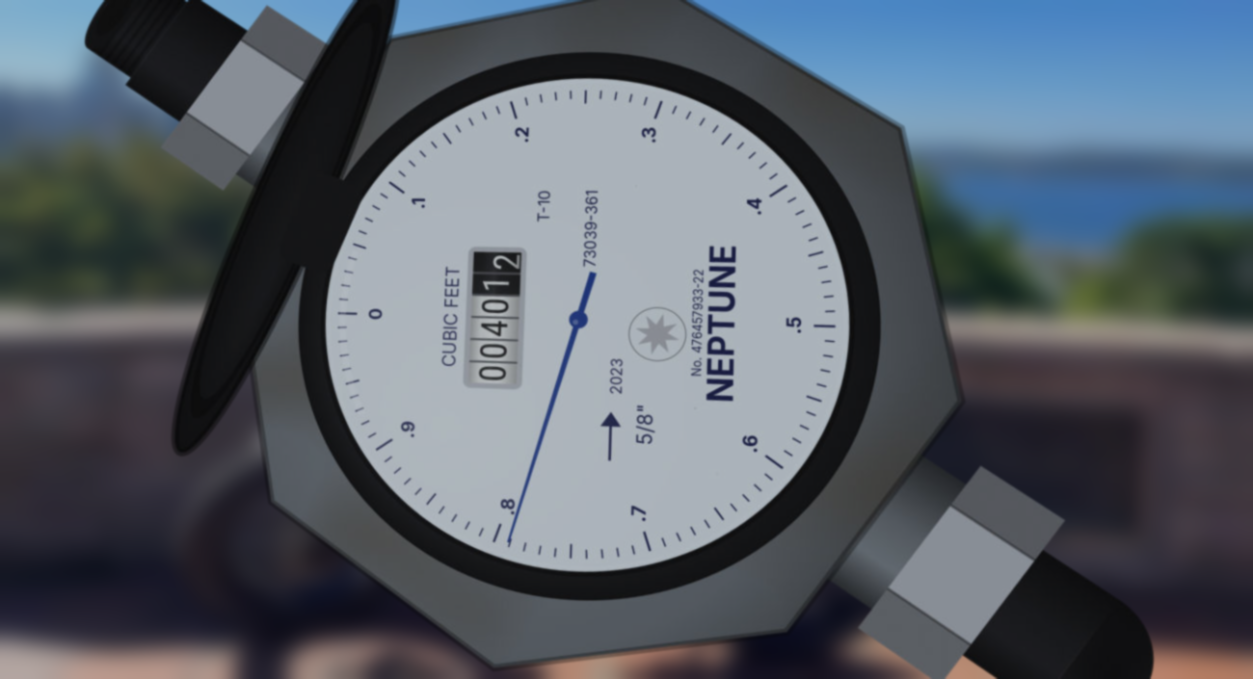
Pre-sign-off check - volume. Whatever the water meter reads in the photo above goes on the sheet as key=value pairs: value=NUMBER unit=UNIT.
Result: value=4011.79 unit=ft³
